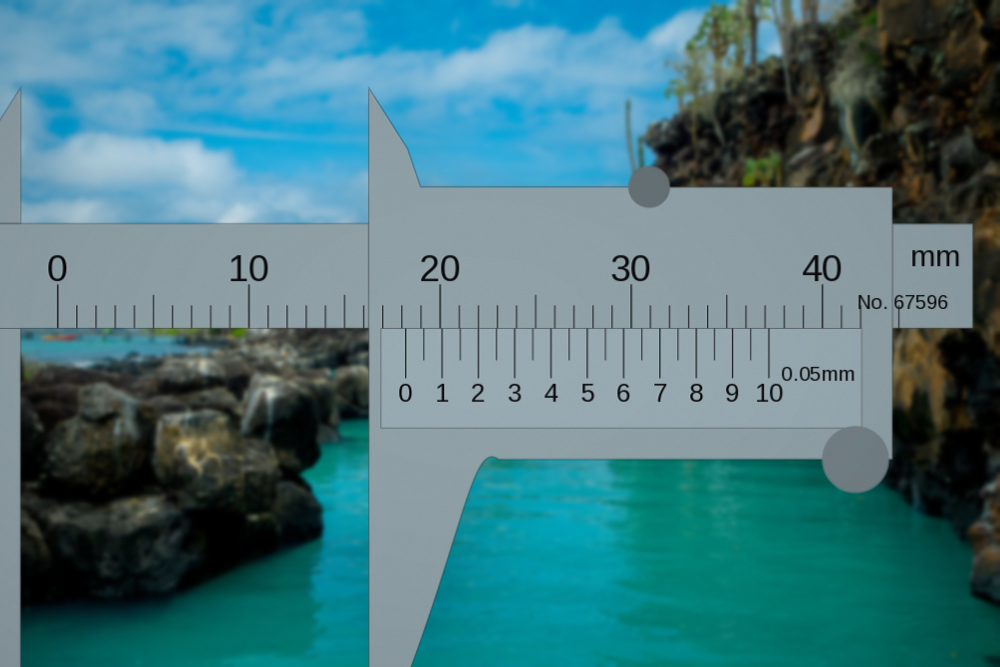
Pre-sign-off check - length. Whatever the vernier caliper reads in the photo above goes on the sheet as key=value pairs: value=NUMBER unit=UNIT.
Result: value=18.2 unit=mm
